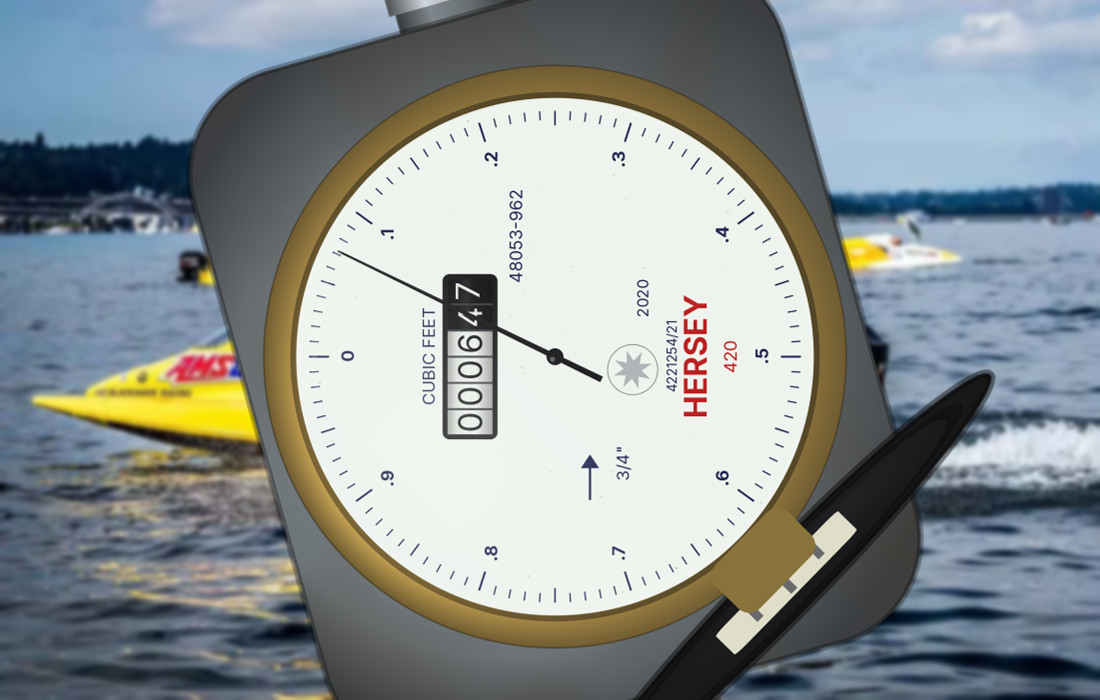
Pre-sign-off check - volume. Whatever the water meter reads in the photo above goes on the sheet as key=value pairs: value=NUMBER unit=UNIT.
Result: value=647.07 unit=ft³
